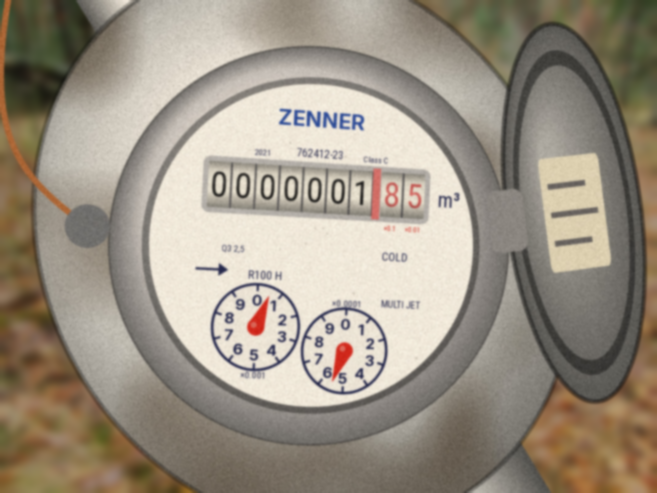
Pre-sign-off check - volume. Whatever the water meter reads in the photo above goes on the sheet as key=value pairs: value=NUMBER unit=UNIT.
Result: value=1.8505 unit=m³
